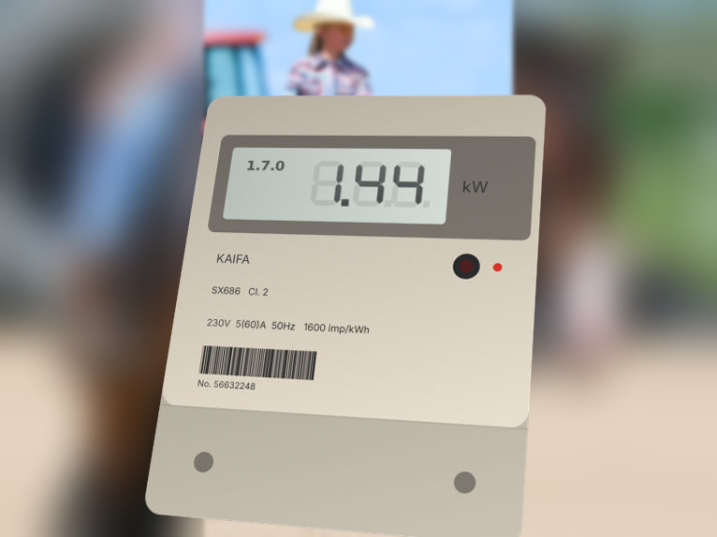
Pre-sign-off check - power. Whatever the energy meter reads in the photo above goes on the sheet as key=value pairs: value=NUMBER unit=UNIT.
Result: value=1.44 unit=kW
